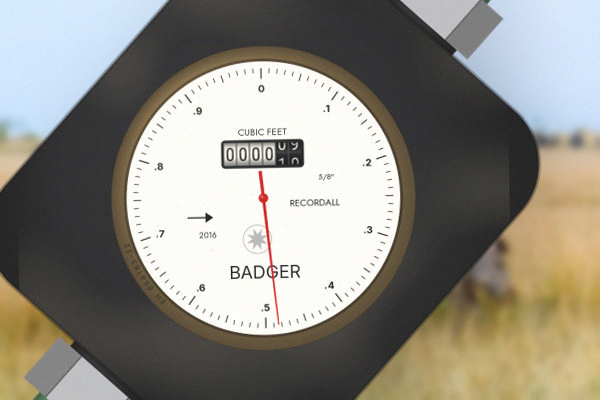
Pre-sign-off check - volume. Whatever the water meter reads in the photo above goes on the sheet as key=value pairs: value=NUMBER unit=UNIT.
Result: value=9.48 unit=ft³
